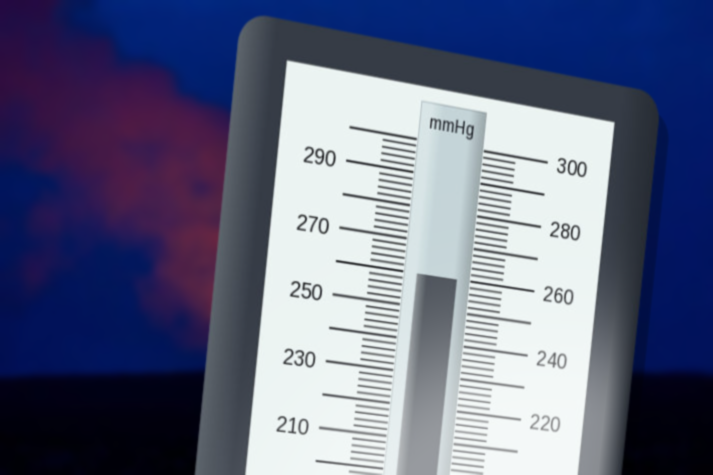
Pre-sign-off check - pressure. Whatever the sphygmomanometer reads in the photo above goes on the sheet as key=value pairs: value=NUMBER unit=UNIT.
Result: value=260 unit=mmHg
